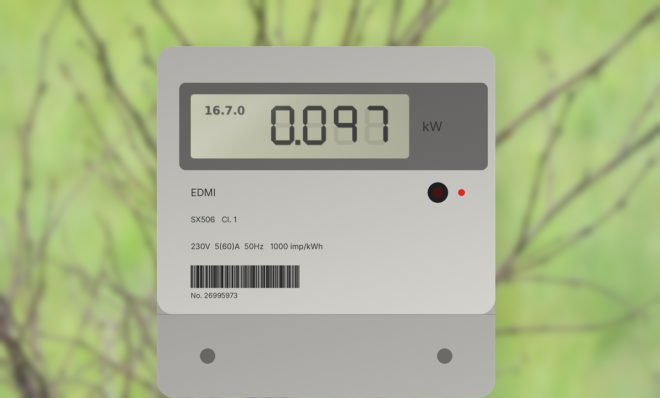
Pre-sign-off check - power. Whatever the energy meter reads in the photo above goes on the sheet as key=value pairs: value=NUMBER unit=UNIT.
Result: value=0.097 unit=kW
